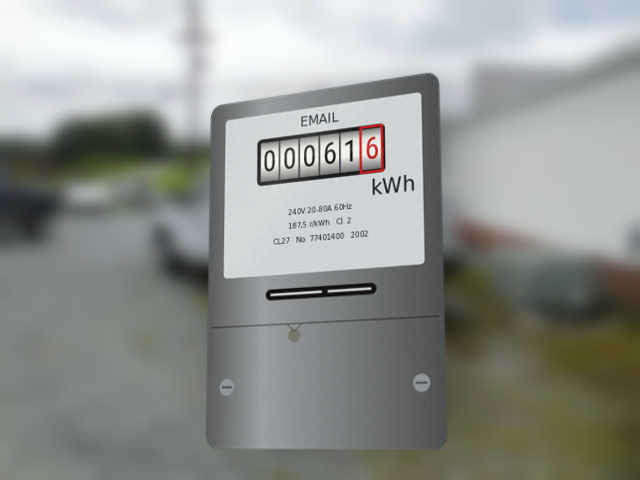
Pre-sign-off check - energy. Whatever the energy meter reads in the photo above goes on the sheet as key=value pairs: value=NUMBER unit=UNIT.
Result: value=61.6 unit=kWh
